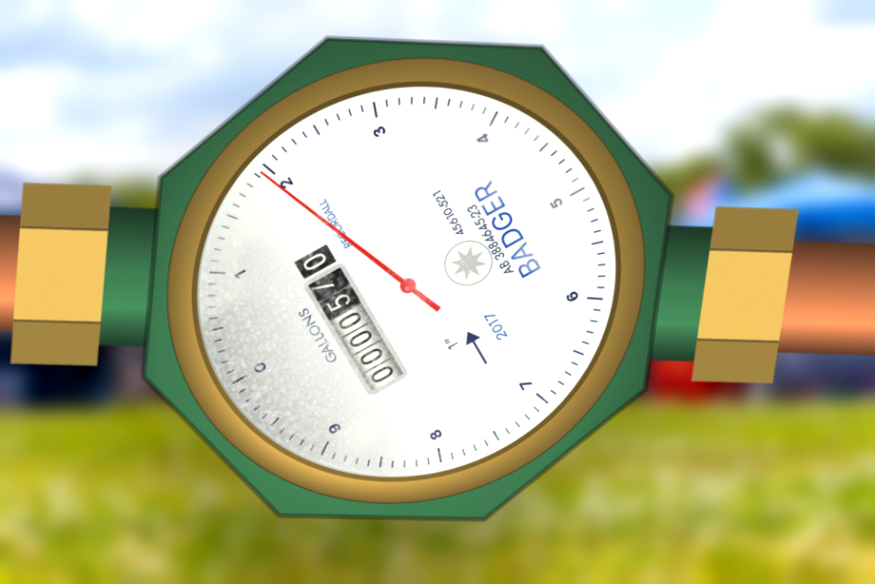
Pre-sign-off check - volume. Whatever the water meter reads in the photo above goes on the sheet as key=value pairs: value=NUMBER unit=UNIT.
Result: value=571.9 unit=gal
